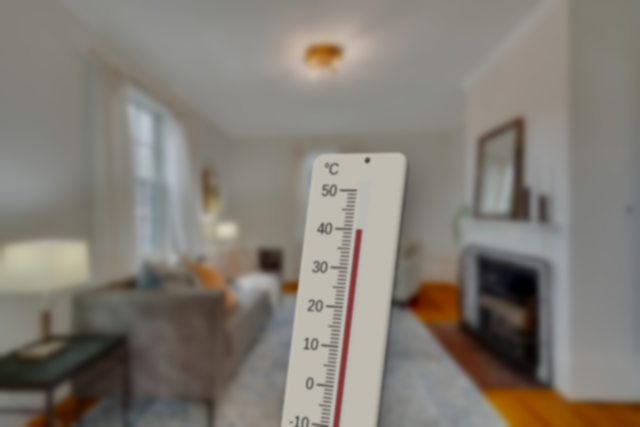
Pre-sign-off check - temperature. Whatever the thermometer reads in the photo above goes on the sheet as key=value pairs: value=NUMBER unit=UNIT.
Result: value=40 unit=°C
